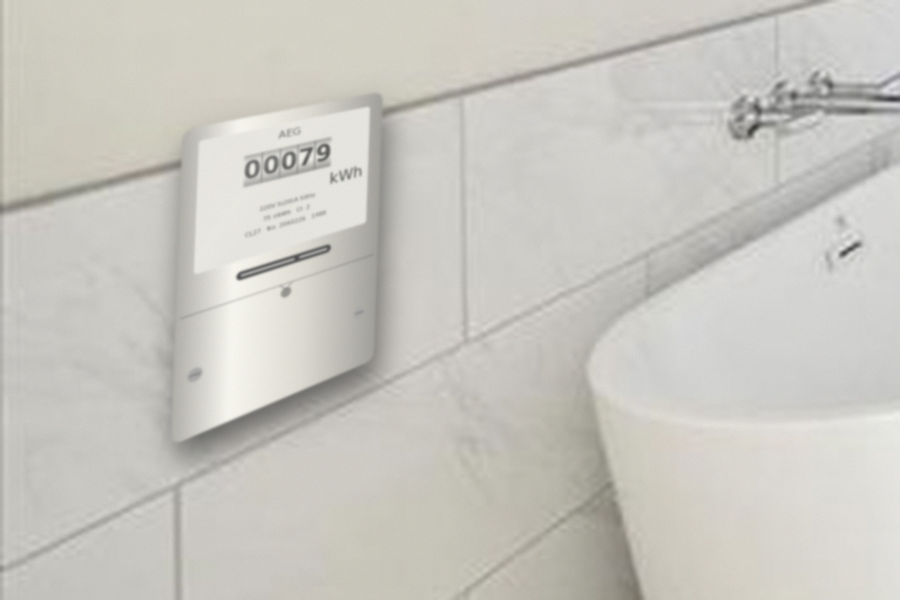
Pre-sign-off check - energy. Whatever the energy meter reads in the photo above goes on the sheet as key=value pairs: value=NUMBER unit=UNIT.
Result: value=79 unit=kWh
